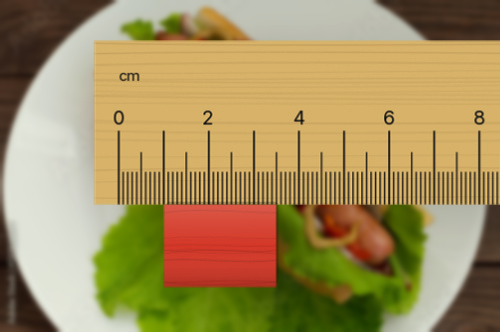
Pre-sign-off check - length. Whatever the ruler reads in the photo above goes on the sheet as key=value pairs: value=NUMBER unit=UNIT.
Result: value=2.5 unit=cm
